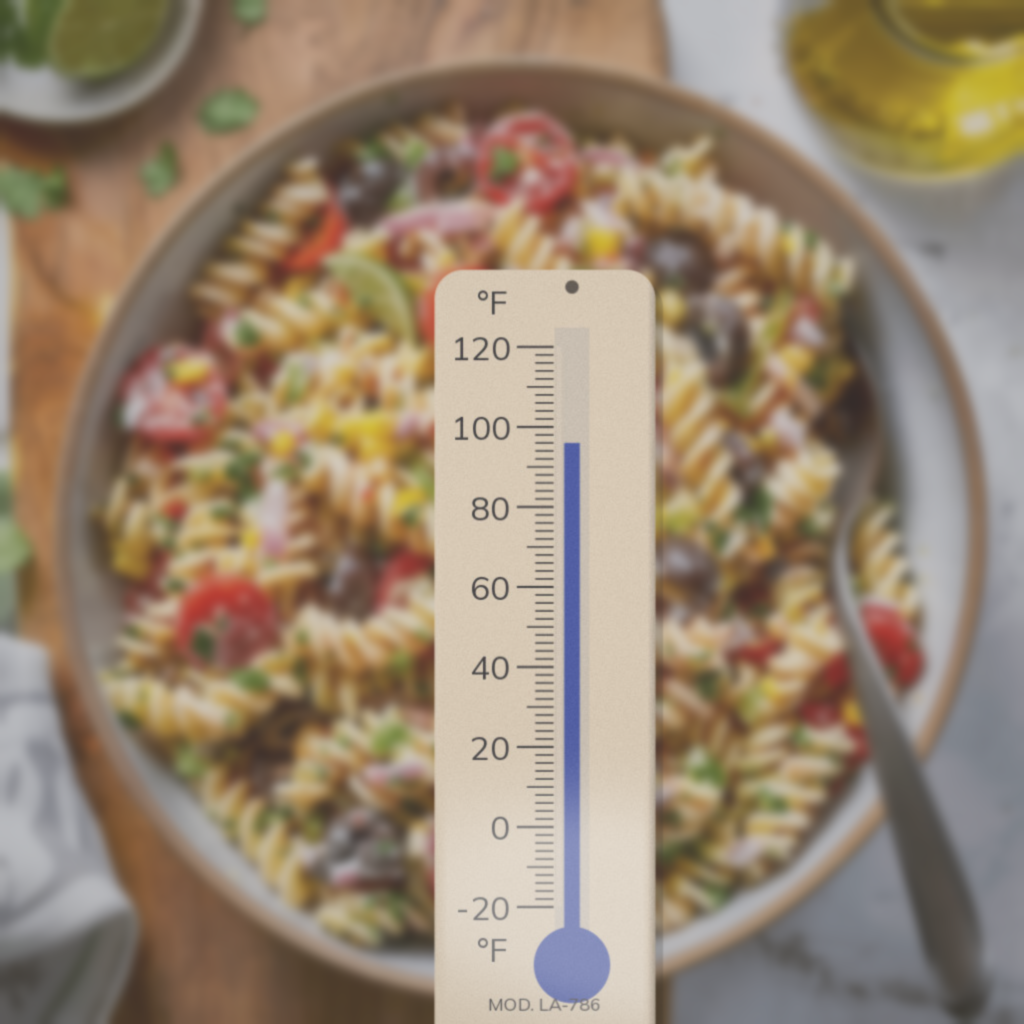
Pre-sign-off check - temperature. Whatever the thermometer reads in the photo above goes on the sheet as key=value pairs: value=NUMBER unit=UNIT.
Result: value=96 unit=°F
